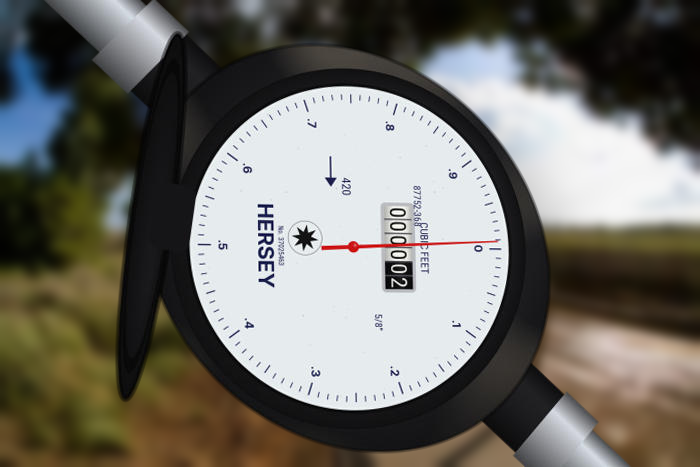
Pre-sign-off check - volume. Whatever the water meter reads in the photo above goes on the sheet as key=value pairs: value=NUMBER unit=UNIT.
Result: value=1.99 unit=ft³
